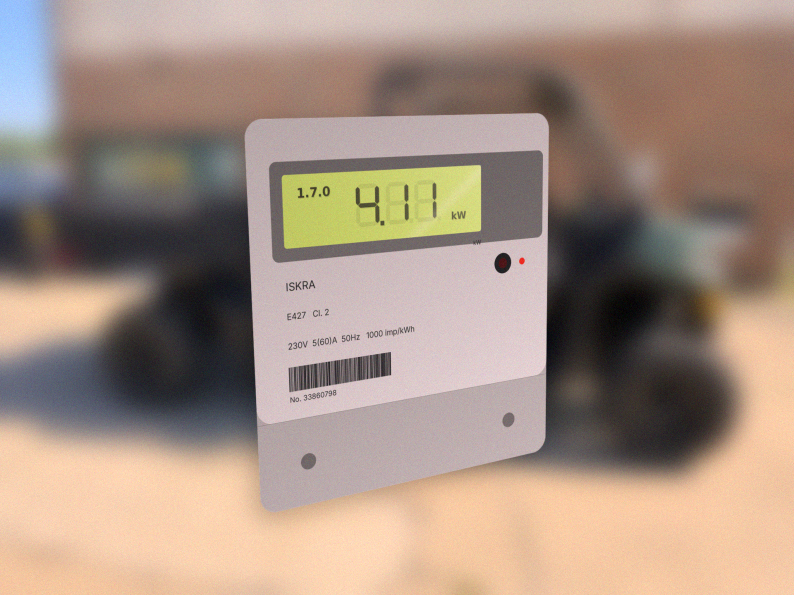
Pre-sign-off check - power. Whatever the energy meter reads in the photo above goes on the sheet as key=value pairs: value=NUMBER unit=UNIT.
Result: value=4.11 unit=kW
